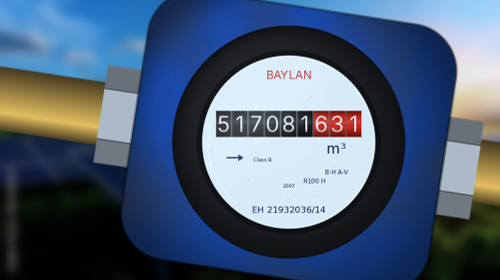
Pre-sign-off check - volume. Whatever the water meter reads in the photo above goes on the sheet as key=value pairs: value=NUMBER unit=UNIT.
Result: value=517081.631 unit=m³
